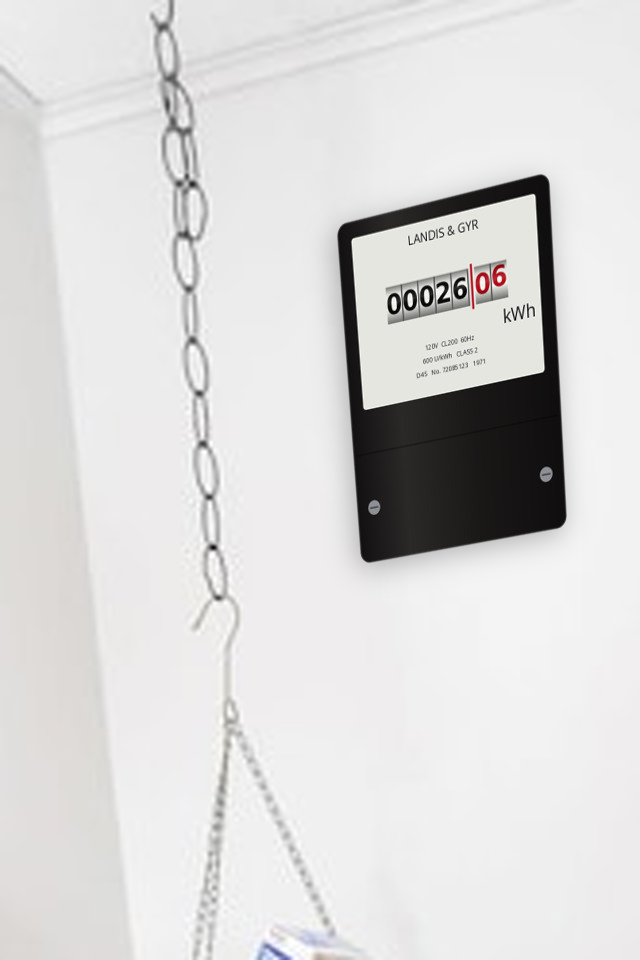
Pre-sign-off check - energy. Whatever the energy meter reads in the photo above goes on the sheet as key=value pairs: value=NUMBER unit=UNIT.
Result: value=26.06 unit=kWh
